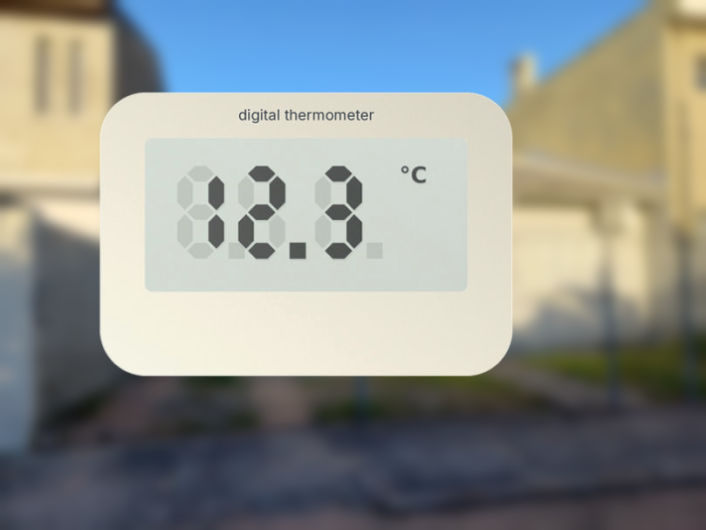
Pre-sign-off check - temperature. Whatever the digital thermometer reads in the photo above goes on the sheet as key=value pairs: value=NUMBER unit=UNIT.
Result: value=12.3 unit=°C
